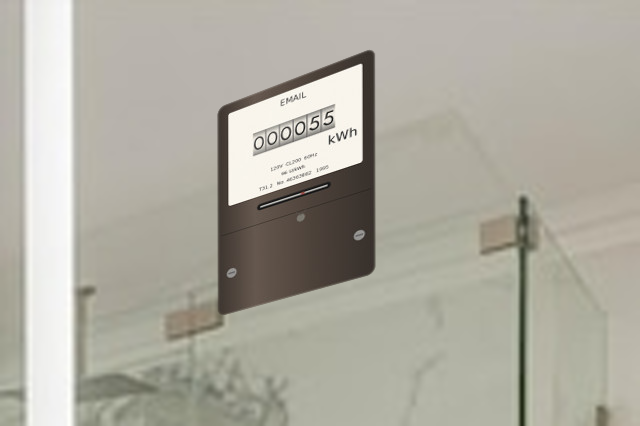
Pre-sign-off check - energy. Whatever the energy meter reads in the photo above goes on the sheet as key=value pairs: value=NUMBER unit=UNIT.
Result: value=55 unit=kWh
